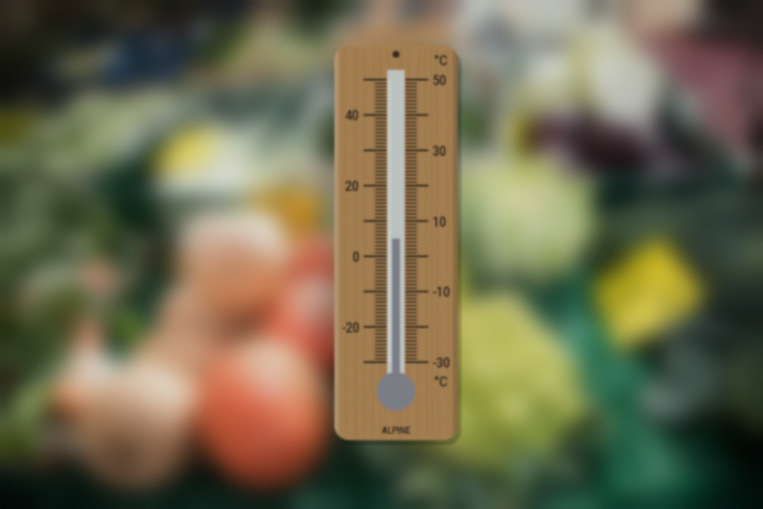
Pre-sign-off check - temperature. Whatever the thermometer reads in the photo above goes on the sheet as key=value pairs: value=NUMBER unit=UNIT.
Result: value=5 unit=°C
